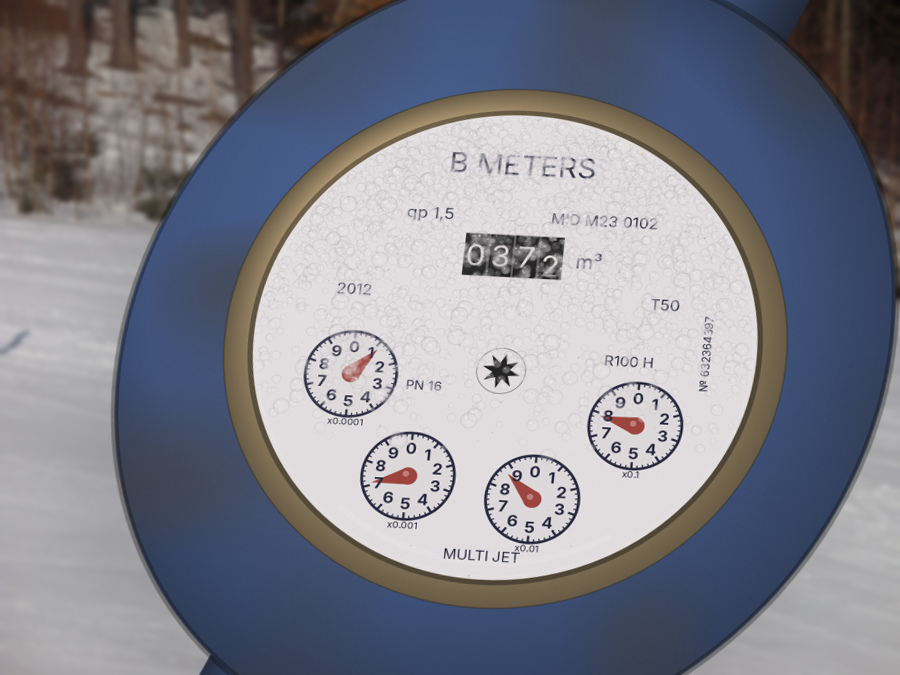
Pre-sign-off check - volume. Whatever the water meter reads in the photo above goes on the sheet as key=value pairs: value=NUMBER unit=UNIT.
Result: value=371.7871 unit=m³
